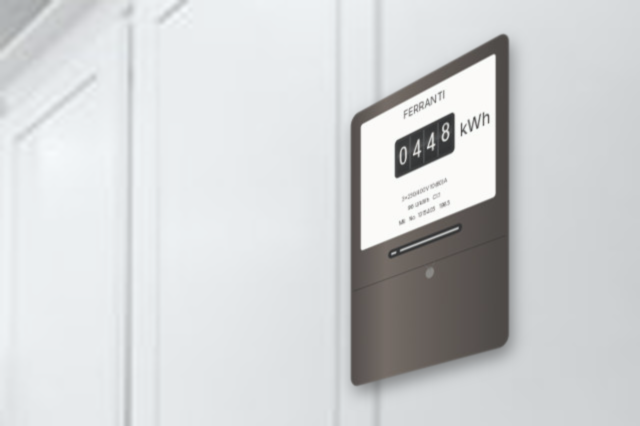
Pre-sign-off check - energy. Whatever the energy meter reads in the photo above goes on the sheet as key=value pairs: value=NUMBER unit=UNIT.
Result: value=448 unit=kWh
